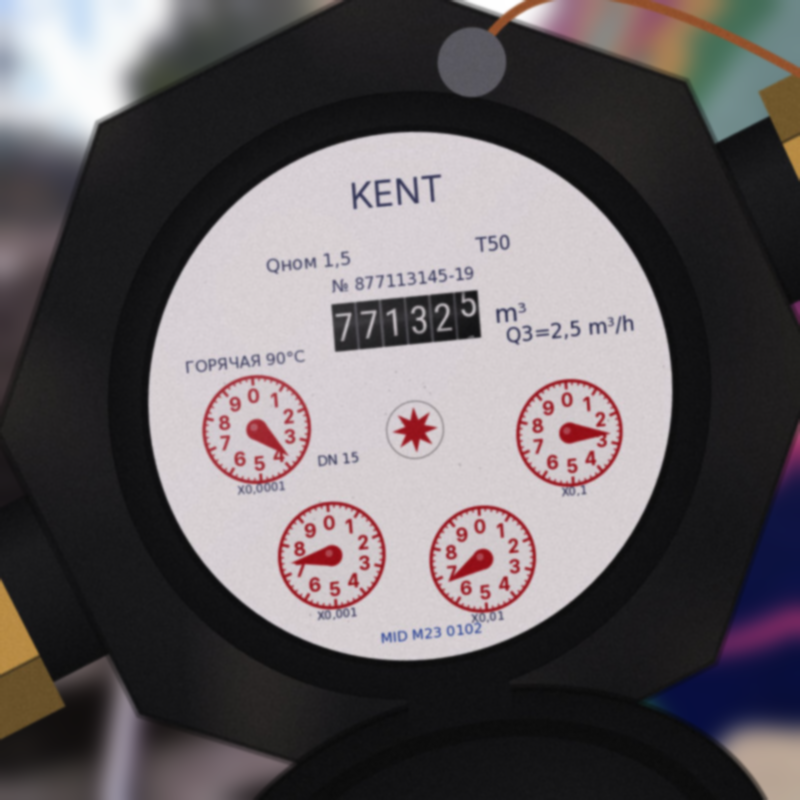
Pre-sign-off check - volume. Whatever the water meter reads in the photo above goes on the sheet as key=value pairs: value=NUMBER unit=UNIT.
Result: value=771325.2673 unit=m³
